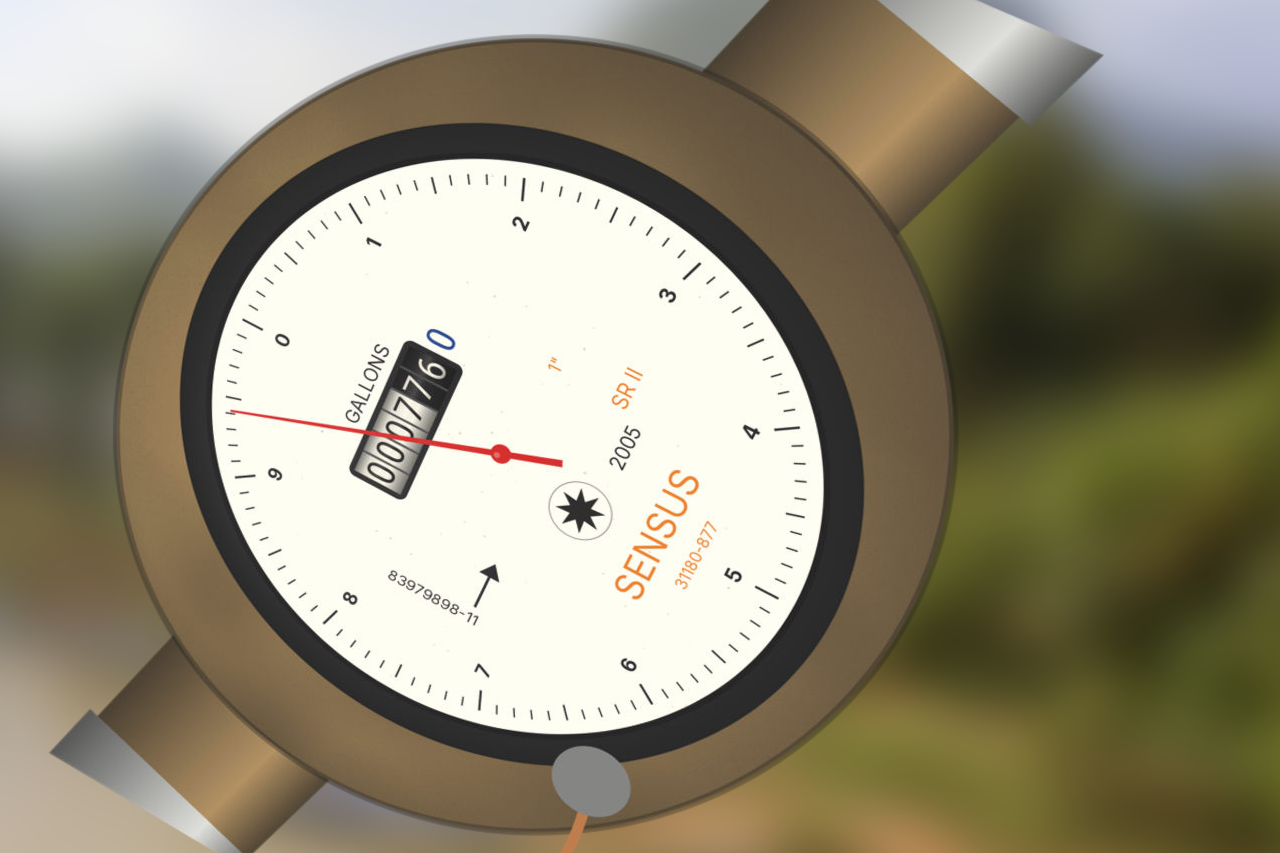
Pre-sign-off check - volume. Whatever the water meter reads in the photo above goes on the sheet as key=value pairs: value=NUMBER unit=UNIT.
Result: value=7759.4 unit=gal
